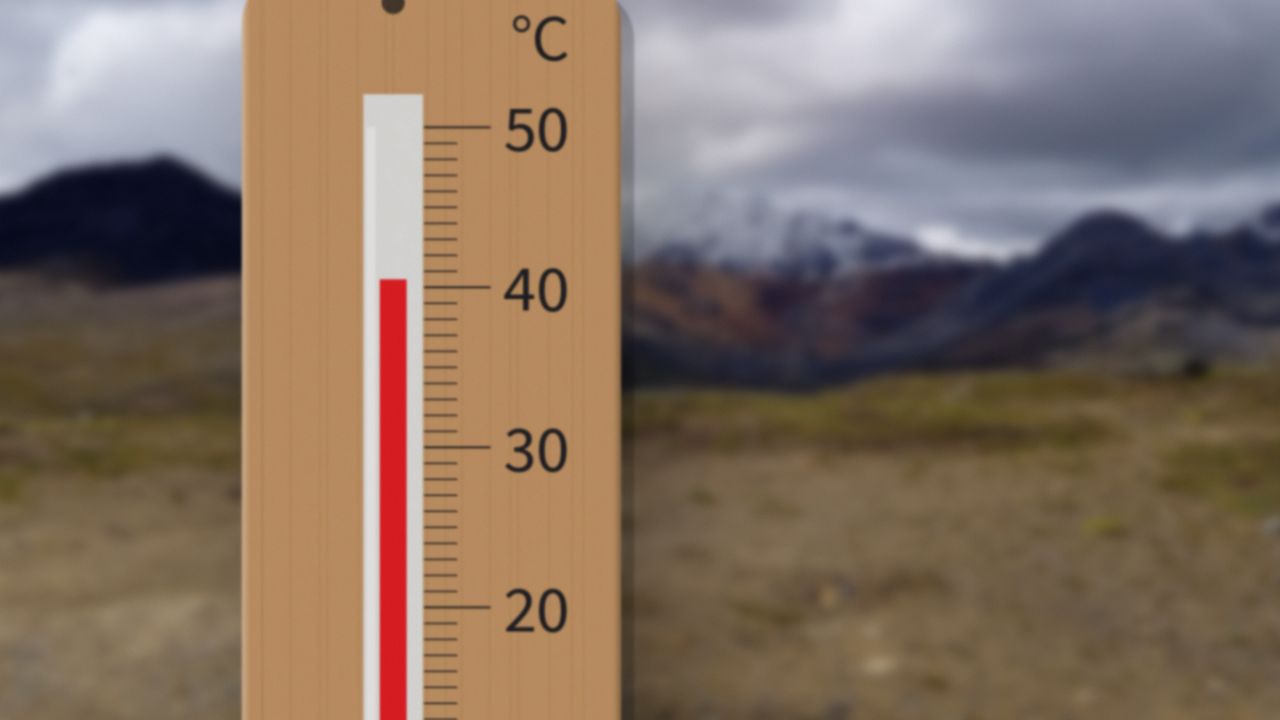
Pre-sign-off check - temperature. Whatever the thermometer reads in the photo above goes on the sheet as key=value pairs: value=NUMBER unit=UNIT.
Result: value=40.5 unit=°C
